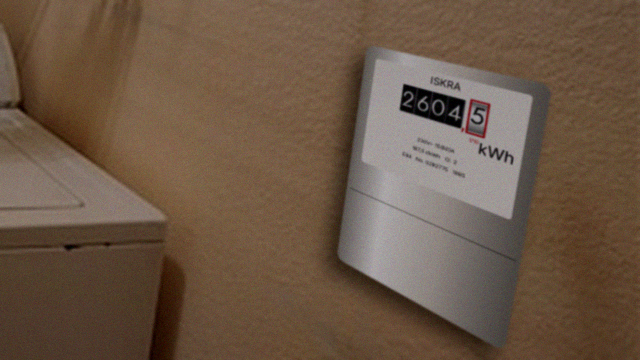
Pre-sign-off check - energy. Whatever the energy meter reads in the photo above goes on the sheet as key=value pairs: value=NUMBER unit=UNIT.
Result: value=2604.5 unit=kWh
